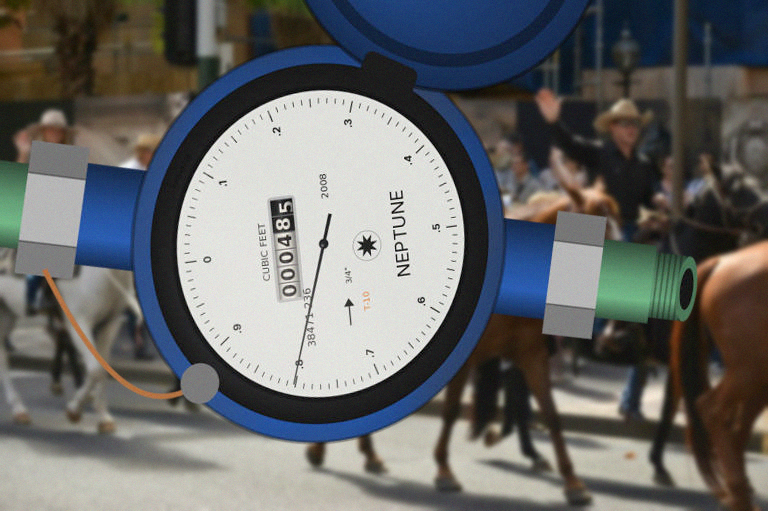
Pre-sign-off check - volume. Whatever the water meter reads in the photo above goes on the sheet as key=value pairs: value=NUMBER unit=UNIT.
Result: value=484.80 unit=ft³
